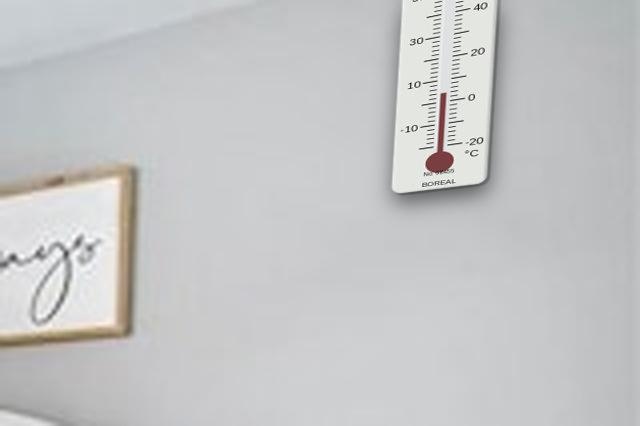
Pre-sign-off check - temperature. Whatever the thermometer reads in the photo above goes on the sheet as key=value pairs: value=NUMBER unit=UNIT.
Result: value=4 unit=°C
